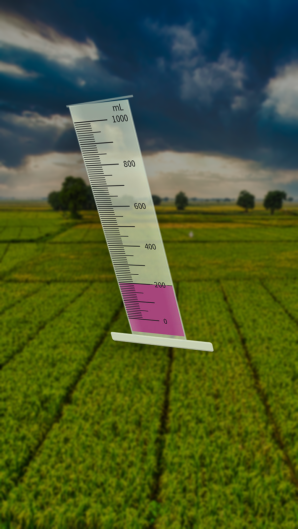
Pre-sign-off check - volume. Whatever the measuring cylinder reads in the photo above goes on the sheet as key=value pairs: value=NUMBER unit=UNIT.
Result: value=200 unit=mL
